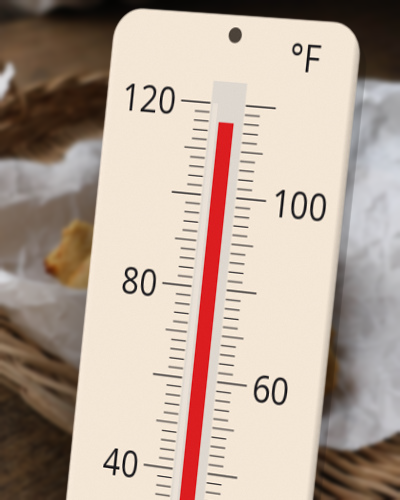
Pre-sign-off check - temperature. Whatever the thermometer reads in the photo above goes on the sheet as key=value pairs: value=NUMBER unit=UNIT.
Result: value=116 unit=°F
